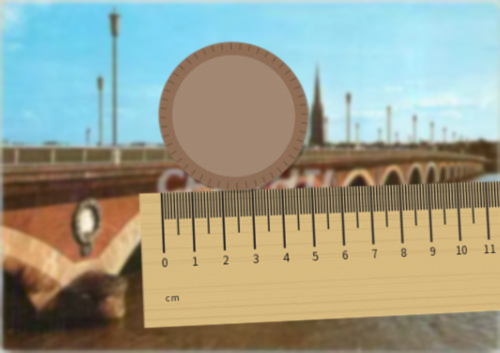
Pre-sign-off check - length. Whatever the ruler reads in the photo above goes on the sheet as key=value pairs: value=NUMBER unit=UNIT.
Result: value=5 unit=cm
